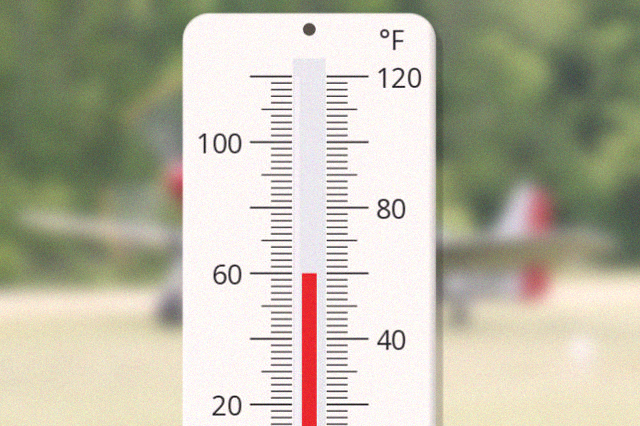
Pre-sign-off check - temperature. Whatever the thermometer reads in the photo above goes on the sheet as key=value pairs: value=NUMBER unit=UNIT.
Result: value=60 unit=°F
